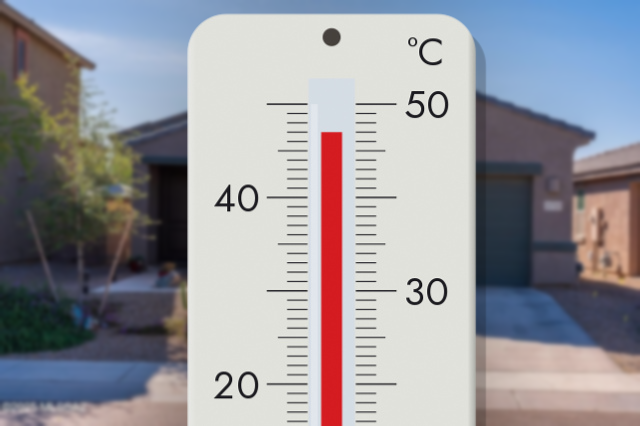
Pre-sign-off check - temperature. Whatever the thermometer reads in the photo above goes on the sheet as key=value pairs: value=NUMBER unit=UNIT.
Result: value=47 unit=°C
